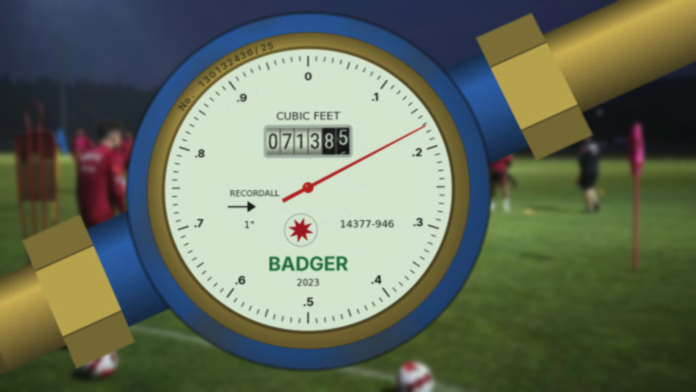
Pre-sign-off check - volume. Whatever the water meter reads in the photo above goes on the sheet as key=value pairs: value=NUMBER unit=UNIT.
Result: value=71385.17 unit=ft³
